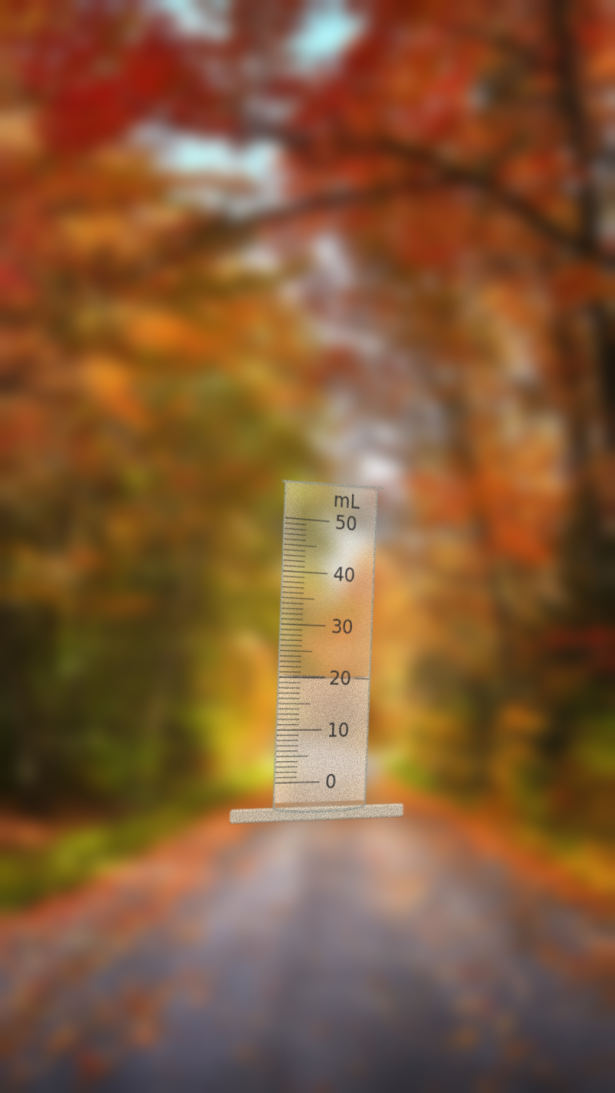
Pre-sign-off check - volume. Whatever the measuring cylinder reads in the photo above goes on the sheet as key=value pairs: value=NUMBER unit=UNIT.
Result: value=20 unit=mL
